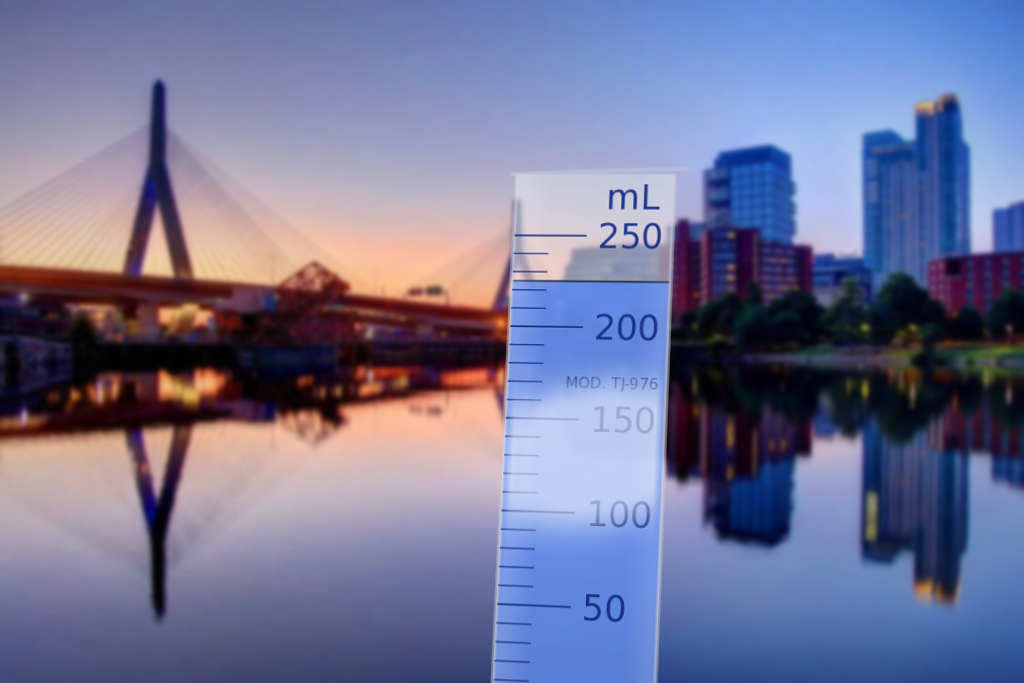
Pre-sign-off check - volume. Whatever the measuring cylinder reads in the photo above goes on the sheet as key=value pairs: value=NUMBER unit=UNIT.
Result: value=225 unit=mL
